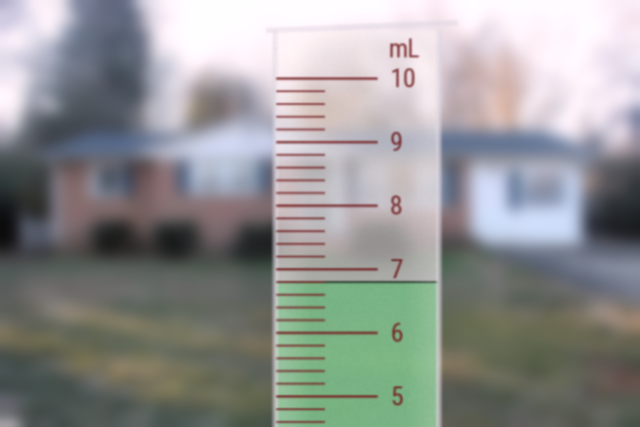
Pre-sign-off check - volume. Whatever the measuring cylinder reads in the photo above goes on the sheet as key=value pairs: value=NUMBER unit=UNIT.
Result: value=6.8 unit=mL
